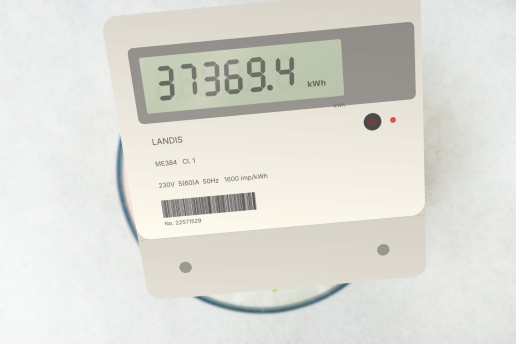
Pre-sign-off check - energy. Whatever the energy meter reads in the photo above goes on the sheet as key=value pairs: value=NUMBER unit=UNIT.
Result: value=37369.4 unit=kWh
